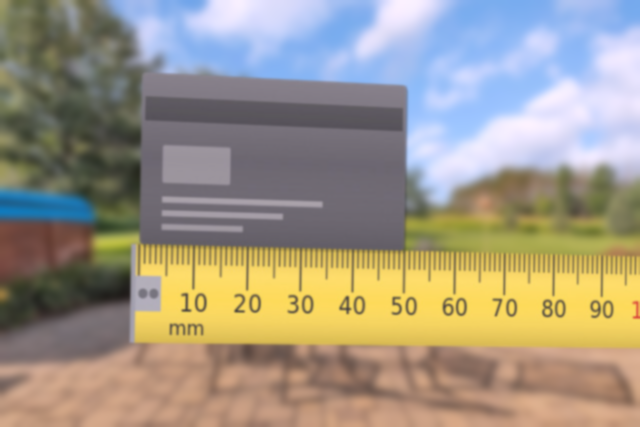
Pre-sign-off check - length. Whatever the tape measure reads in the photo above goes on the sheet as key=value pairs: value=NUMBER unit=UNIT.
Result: value=50 unit=mm
